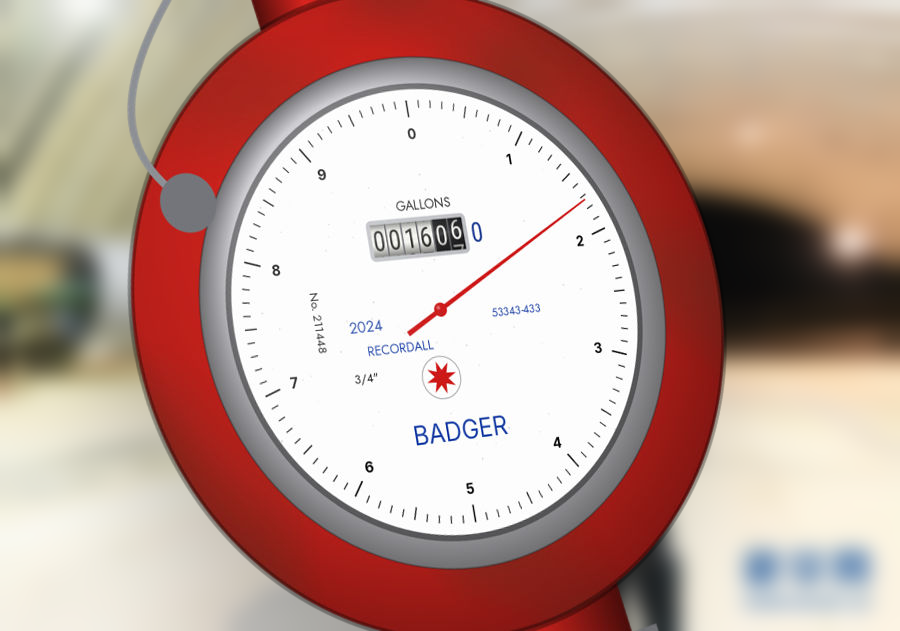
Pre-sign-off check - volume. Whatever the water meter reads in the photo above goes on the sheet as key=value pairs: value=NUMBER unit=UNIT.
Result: value=16061.7 unit=gal
